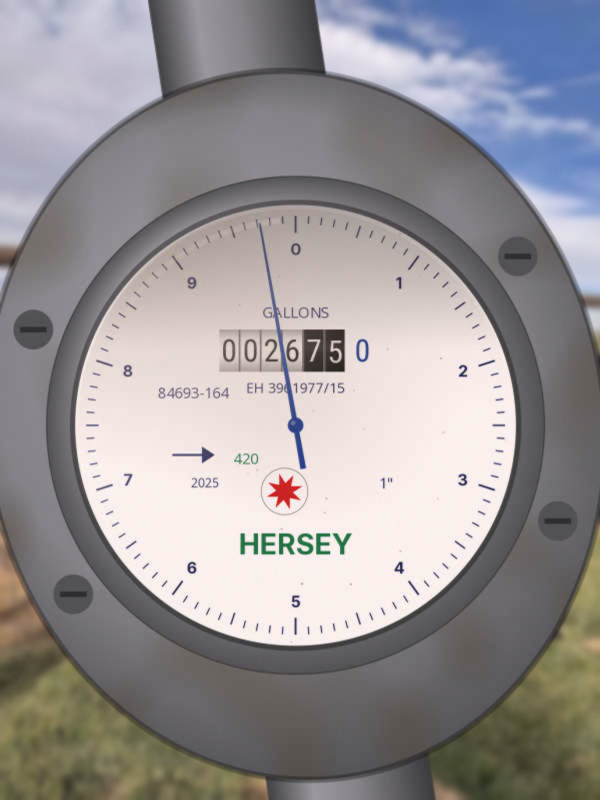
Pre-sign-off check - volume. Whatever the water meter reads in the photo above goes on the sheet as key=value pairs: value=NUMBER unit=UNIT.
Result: value=26749.7 unit=gal
